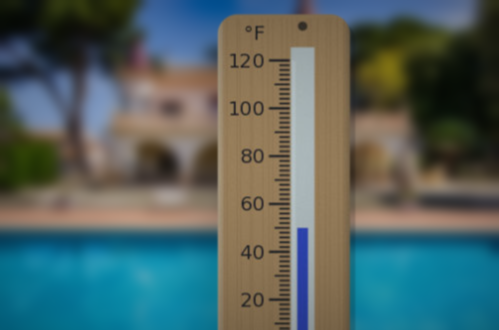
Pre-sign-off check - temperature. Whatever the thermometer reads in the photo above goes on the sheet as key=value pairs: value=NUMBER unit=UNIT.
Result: value=50 unit=°F
